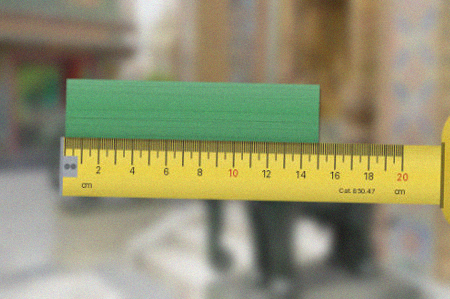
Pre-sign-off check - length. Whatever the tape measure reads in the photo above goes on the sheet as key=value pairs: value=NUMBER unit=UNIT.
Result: value=15 unit=cm
